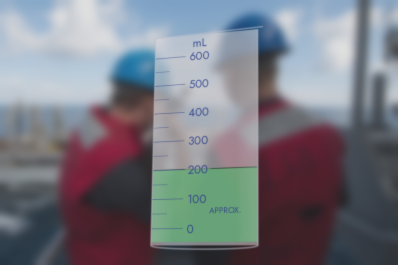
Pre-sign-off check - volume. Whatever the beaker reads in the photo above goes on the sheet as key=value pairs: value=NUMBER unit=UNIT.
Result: value=200 unit=mL
